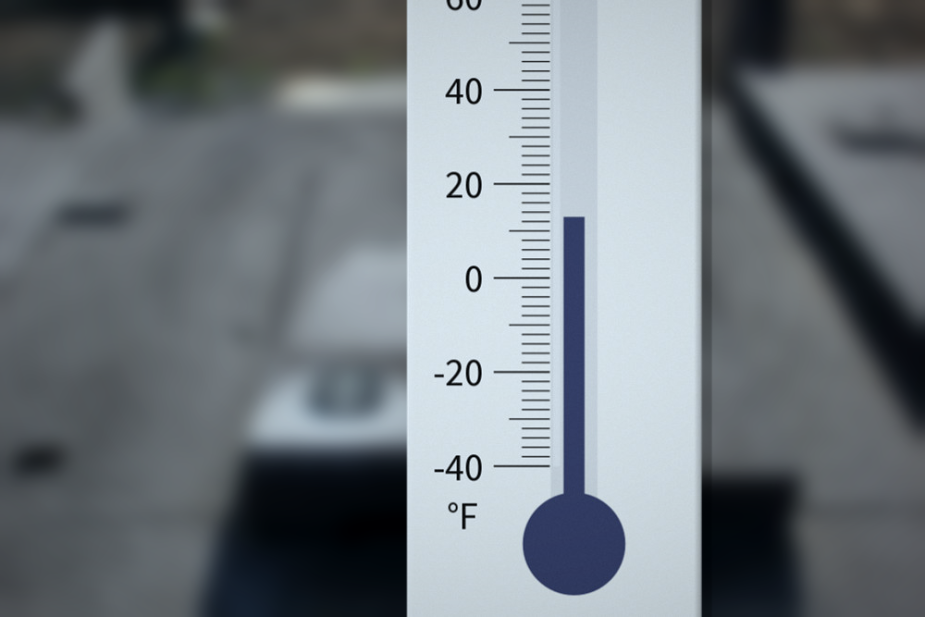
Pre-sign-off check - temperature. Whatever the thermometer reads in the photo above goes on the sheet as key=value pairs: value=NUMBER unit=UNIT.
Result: value=13 unit=°F
